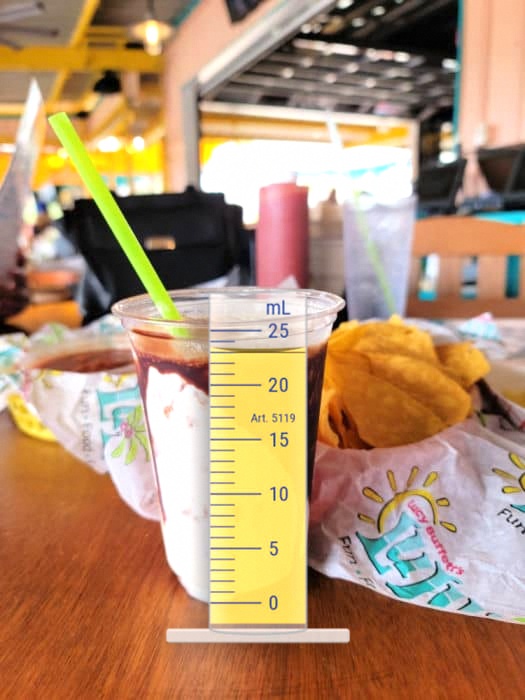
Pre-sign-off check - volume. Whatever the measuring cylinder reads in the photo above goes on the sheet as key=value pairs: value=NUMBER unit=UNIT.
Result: value=23 unit=mL
